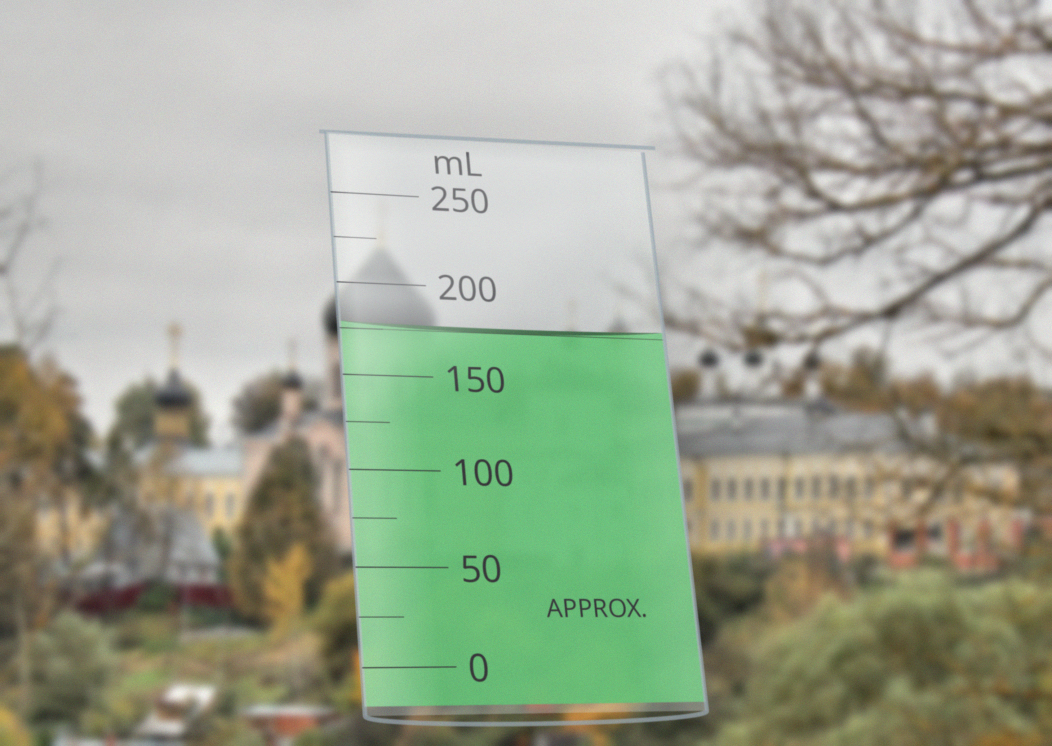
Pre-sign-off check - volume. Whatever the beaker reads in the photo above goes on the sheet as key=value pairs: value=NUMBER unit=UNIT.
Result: value=175 unit=mL
